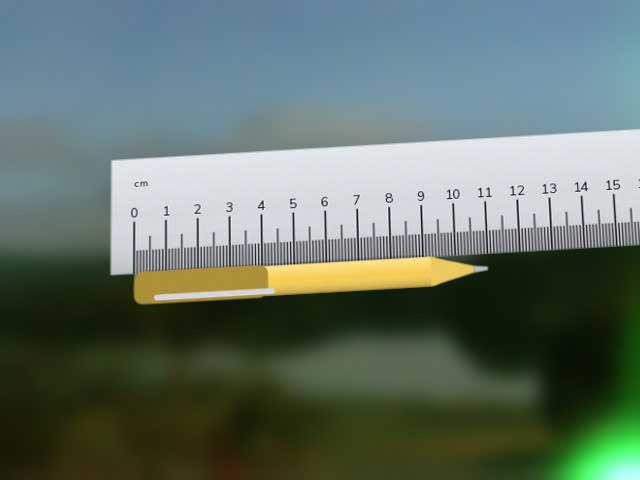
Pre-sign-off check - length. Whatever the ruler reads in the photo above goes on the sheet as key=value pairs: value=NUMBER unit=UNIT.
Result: value=11 unit=cm
